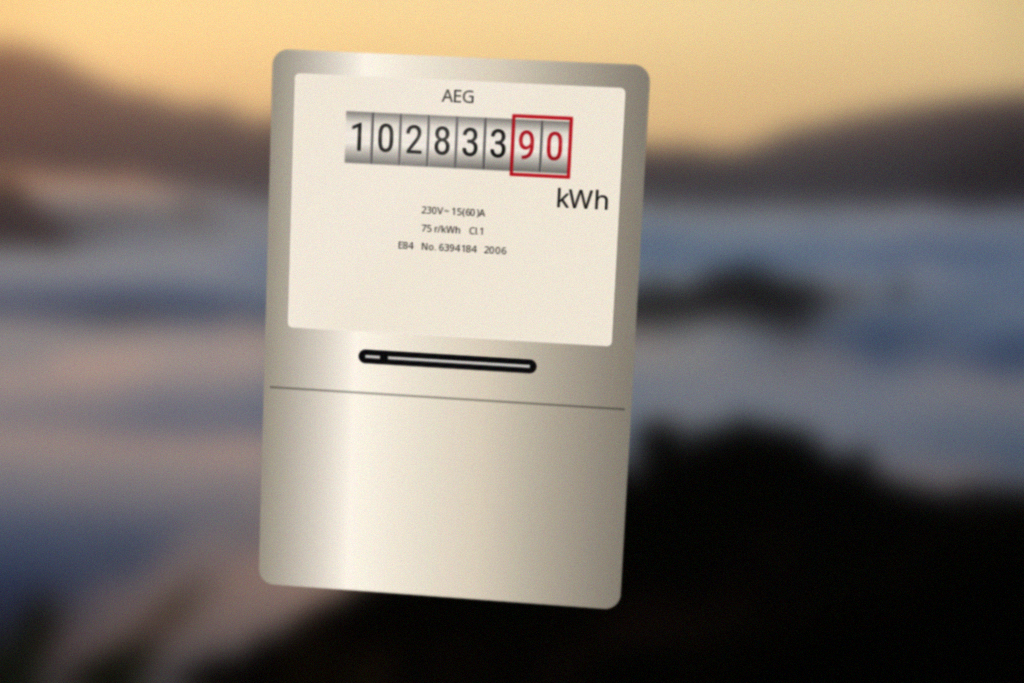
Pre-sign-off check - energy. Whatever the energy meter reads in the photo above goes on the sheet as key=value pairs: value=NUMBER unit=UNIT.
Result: value=102833.90 unit=kWh
